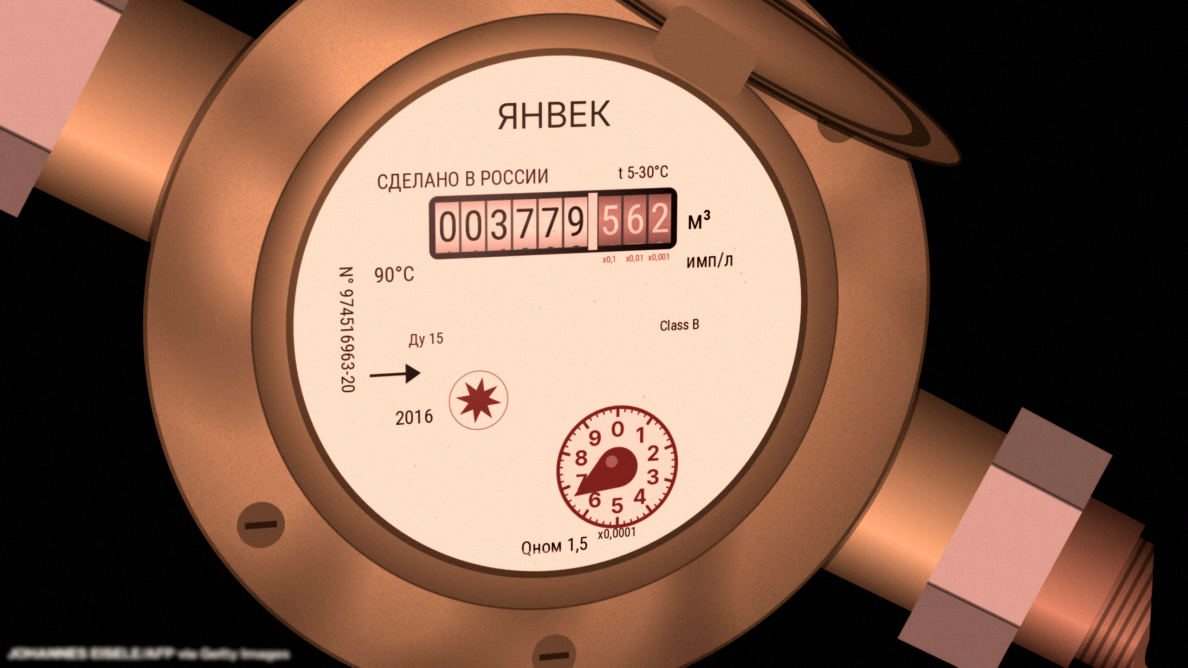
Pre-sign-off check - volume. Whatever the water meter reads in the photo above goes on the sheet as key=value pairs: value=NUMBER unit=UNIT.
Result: value=3779.5626 unit=m³
